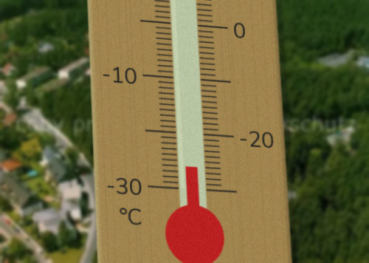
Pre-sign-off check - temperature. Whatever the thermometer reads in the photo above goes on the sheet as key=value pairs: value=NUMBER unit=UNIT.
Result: value=-26 unit=°C
